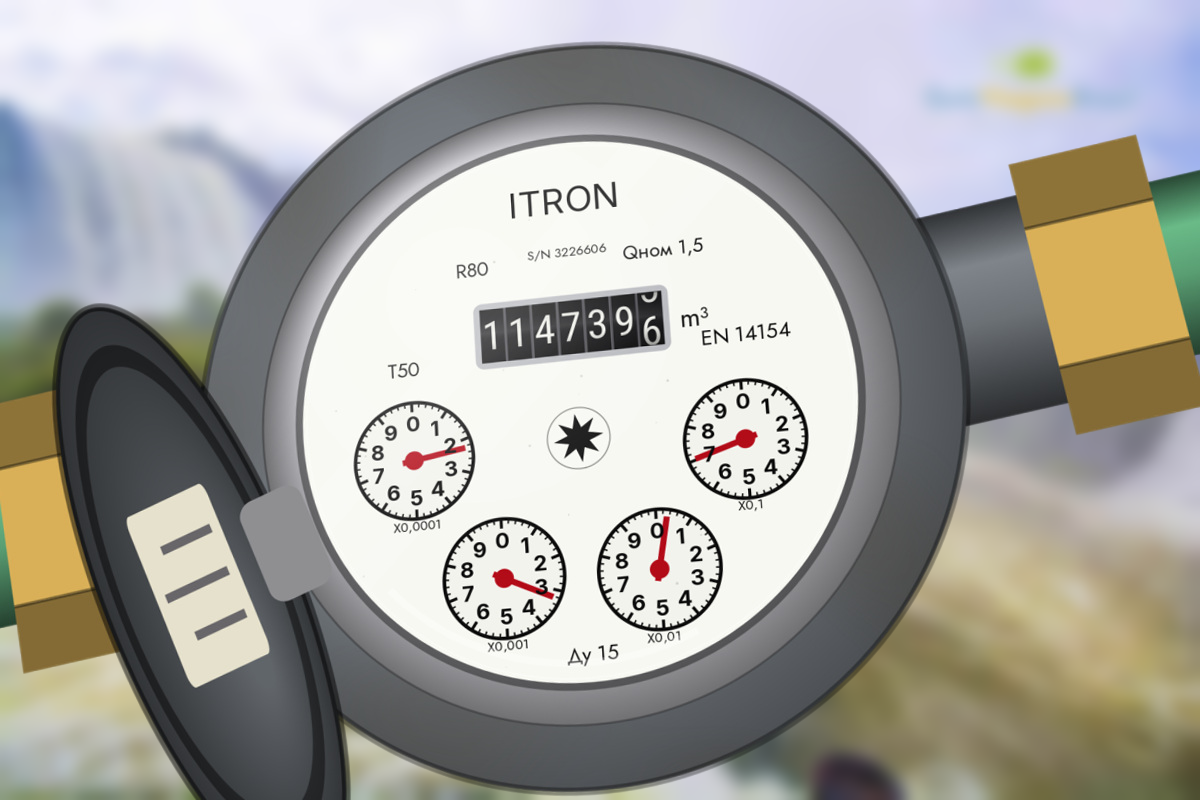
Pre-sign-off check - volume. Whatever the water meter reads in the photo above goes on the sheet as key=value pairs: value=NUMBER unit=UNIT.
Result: value=1147395.7032 unit=m³
